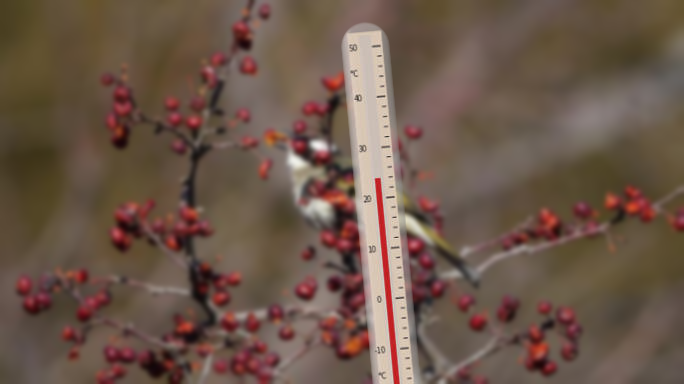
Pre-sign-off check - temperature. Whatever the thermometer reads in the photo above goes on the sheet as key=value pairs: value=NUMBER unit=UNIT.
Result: value=24 unit=°C
